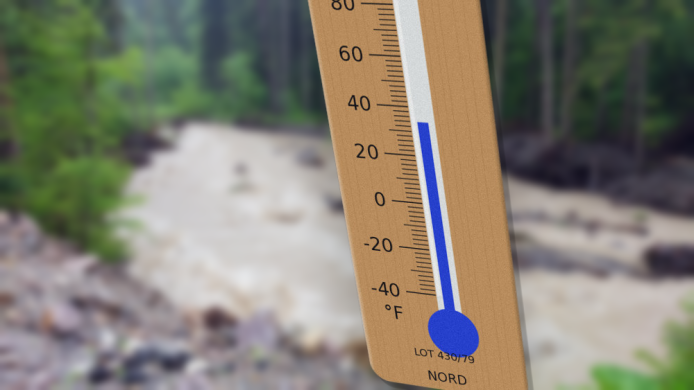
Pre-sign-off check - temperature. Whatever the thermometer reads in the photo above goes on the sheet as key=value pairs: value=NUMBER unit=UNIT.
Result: value=34 unit=°F
